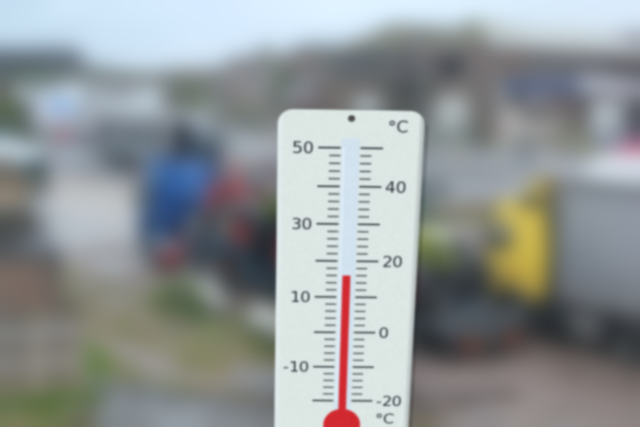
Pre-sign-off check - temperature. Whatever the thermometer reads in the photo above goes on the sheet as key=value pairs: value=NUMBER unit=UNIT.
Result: value=16 unit=°C
